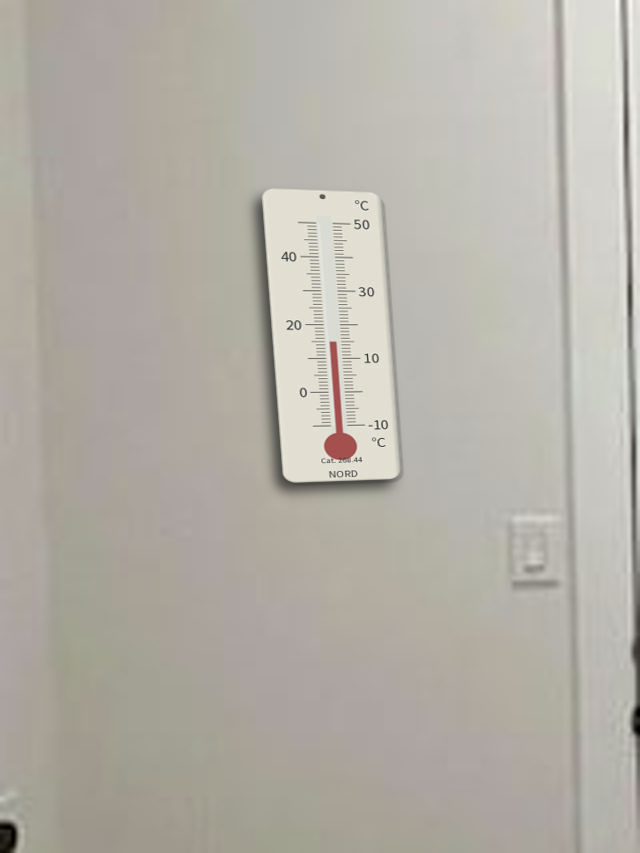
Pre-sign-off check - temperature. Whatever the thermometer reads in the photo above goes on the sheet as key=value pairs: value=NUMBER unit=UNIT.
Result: value=15 unit=°C
